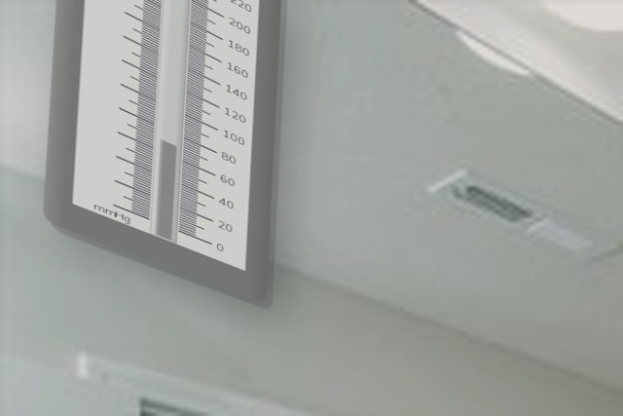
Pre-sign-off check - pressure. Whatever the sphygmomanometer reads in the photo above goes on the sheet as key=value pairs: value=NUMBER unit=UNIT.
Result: value=70 unit=mmHg
